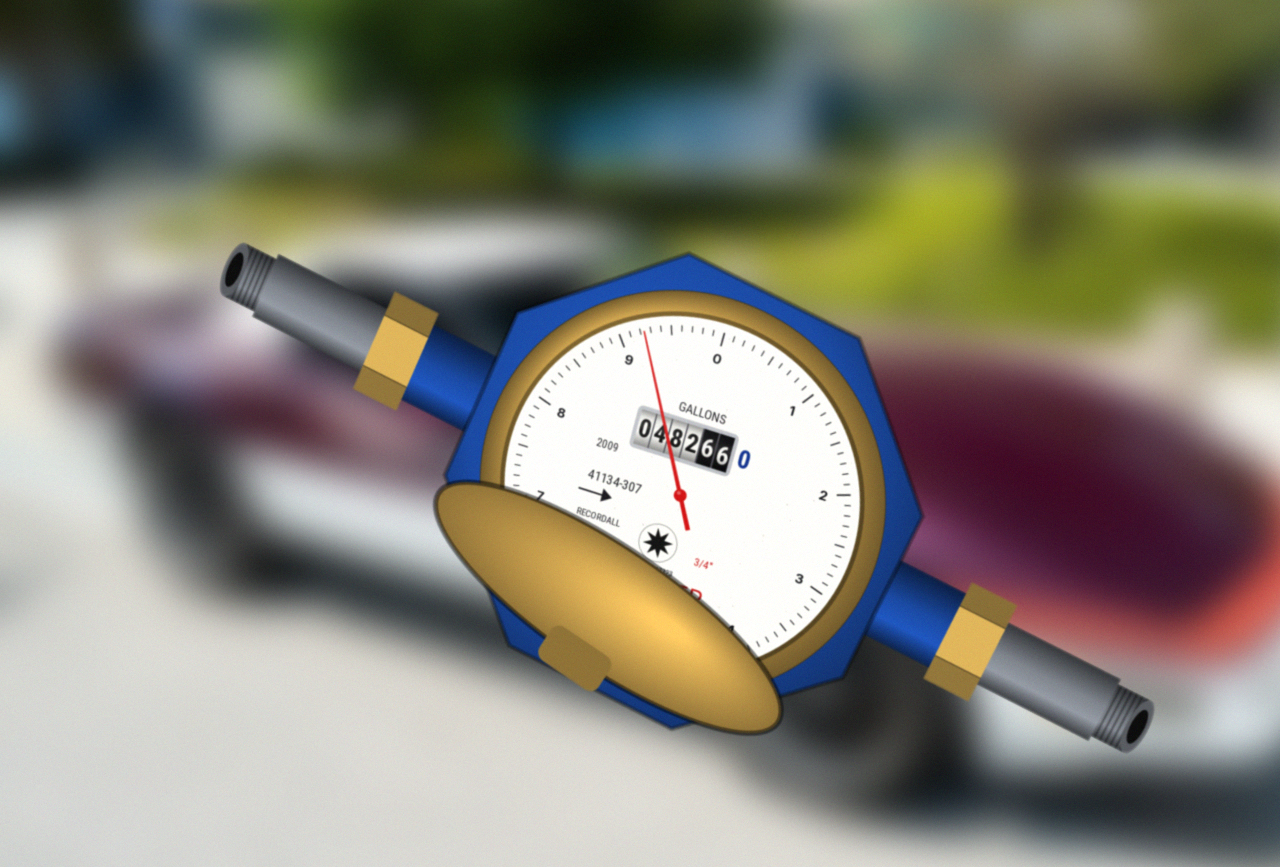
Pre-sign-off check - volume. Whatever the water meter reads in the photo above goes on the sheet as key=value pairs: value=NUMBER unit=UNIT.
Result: value=482659.2 unit=gal
